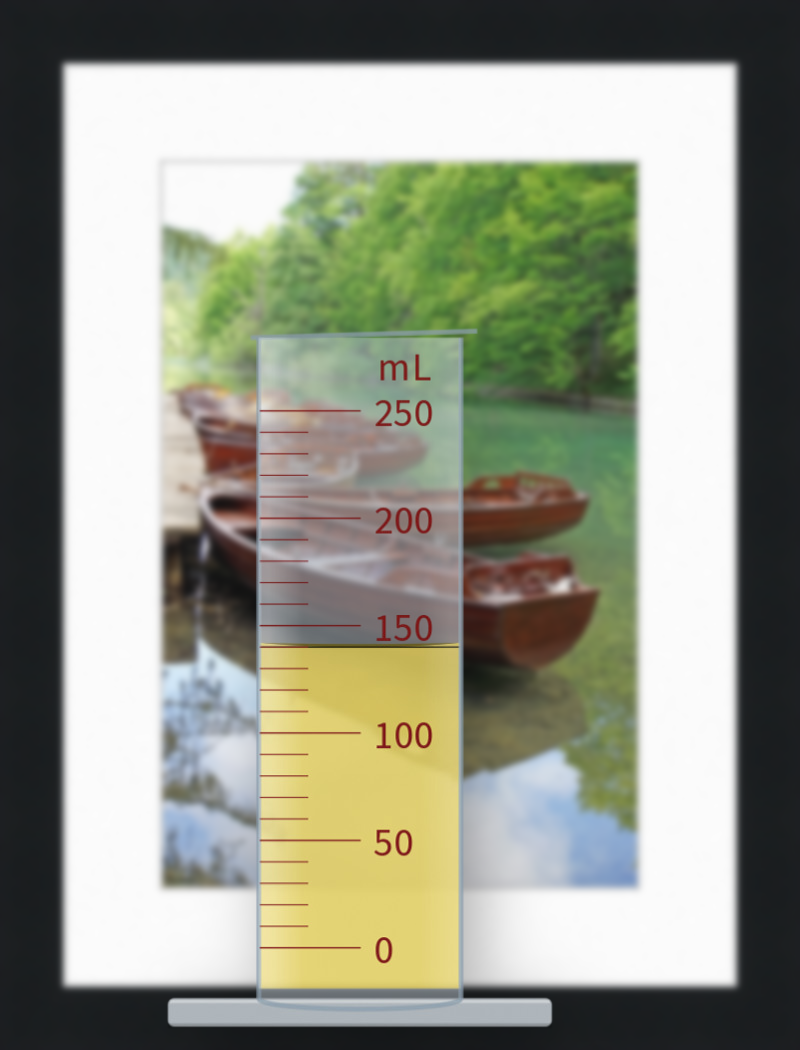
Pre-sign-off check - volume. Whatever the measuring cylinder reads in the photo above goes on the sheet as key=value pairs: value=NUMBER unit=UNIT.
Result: value=140 unit=mL
